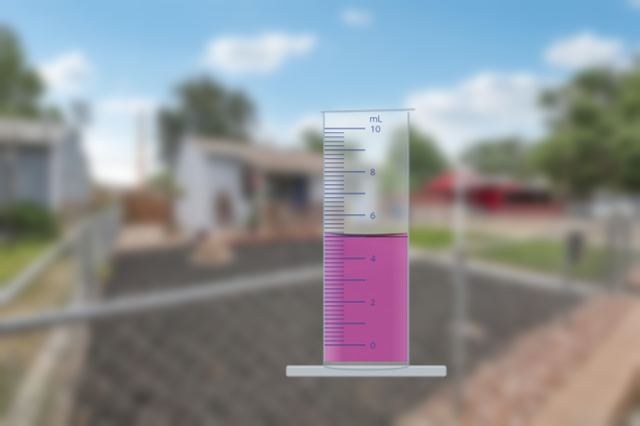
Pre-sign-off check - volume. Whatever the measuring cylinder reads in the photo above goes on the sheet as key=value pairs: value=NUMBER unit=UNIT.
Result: value=5 unit=mL
